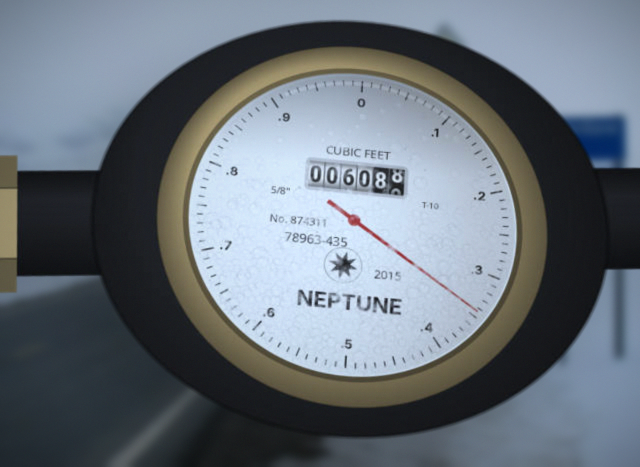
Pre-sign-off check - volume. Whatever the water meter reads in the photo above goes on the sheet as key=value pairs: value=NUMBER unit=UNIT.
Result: value=6088.34 unit=ft³
